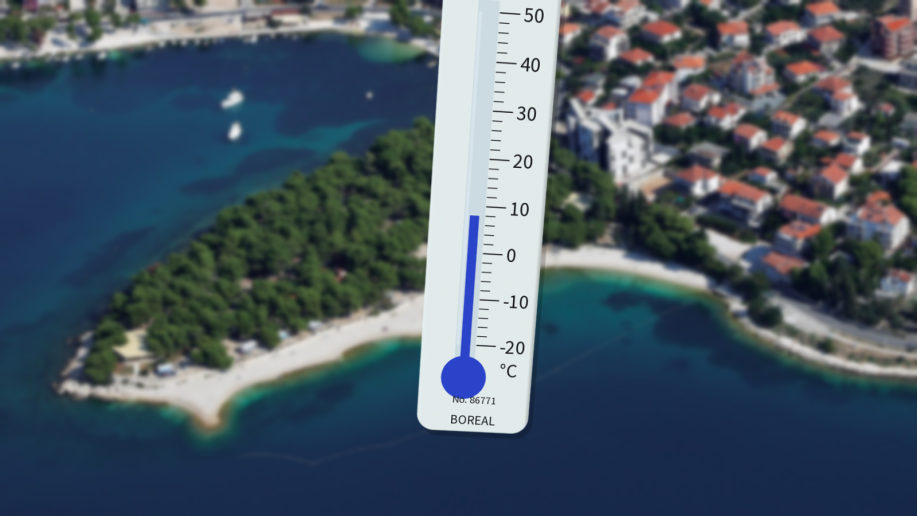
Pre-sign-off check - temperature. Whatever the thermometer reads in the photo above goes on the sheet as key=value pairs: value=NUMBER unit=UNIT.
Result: value=8 unit=°C
